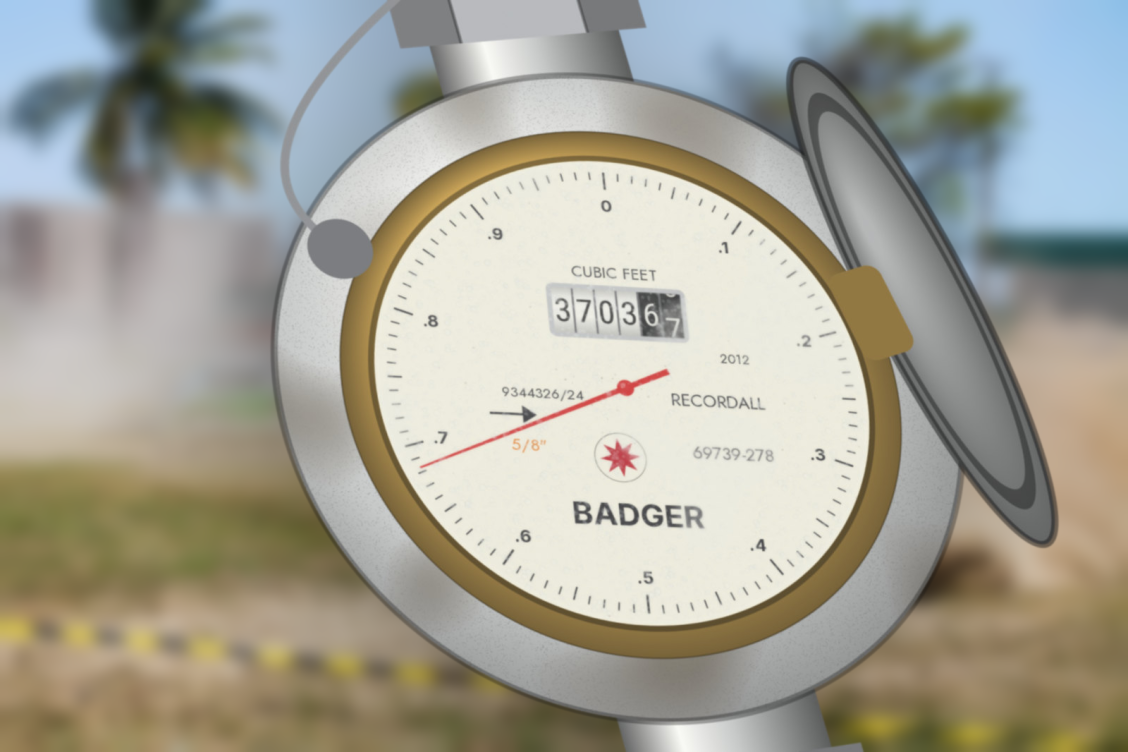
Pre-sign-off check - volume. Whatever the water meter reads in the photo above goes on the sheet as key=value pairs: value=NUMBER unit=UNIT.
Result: value=370366.68 unit=ft³
